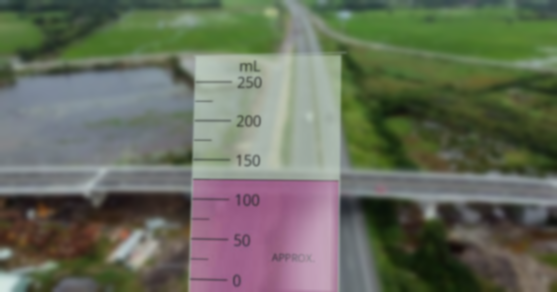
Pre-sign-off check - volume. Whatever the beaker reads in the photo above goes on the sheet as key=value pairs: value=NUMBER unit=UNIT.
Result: value=125 unit=mL
